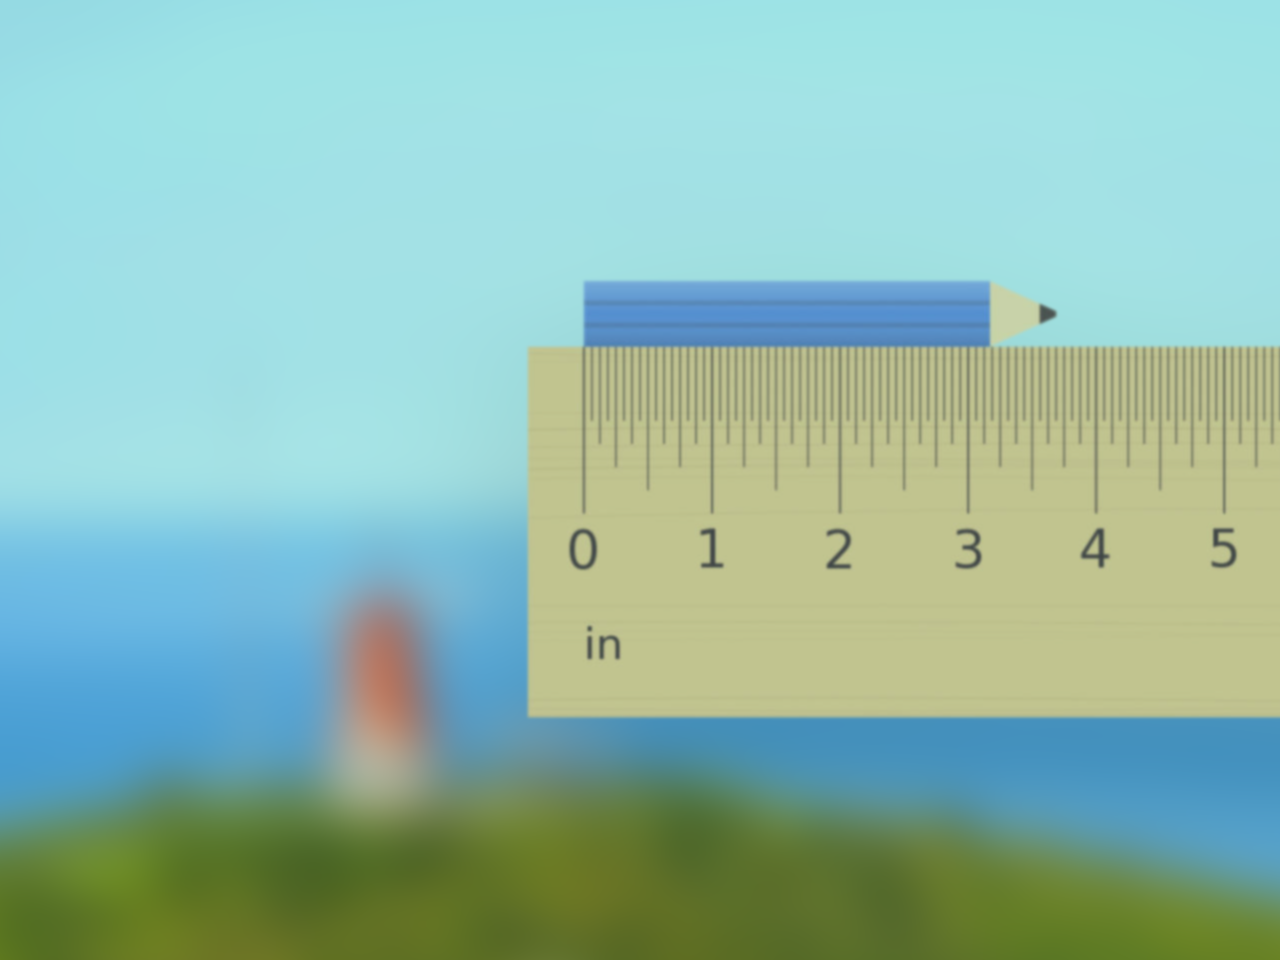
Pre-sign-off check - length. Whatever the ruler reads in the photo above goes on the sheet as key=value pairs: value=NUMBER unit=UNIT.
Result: value=3.6875 unit=in
